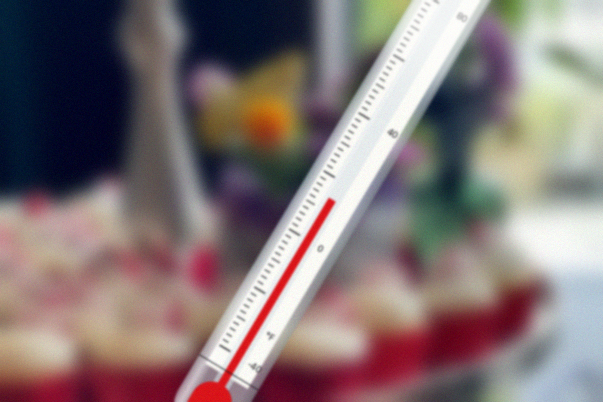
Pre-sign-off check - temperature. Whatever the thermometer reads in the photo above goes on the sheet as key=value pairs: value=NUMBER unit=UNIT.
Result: value=14 unit=°F
